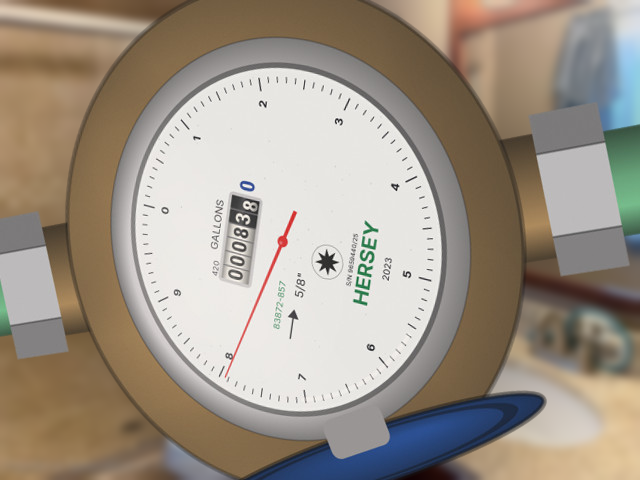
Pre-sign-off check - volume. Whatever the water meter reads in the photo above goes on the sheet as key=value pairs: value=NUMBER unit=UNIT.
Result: value=8377.9 unit=gal
